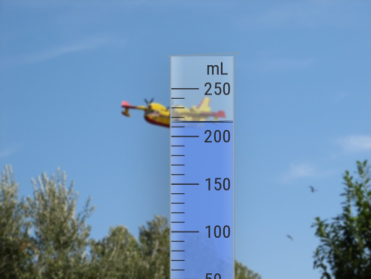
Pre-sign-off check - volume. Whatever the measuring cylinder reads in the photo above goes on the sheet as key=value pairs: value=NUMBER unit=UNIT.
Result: value=215 unit=mL
